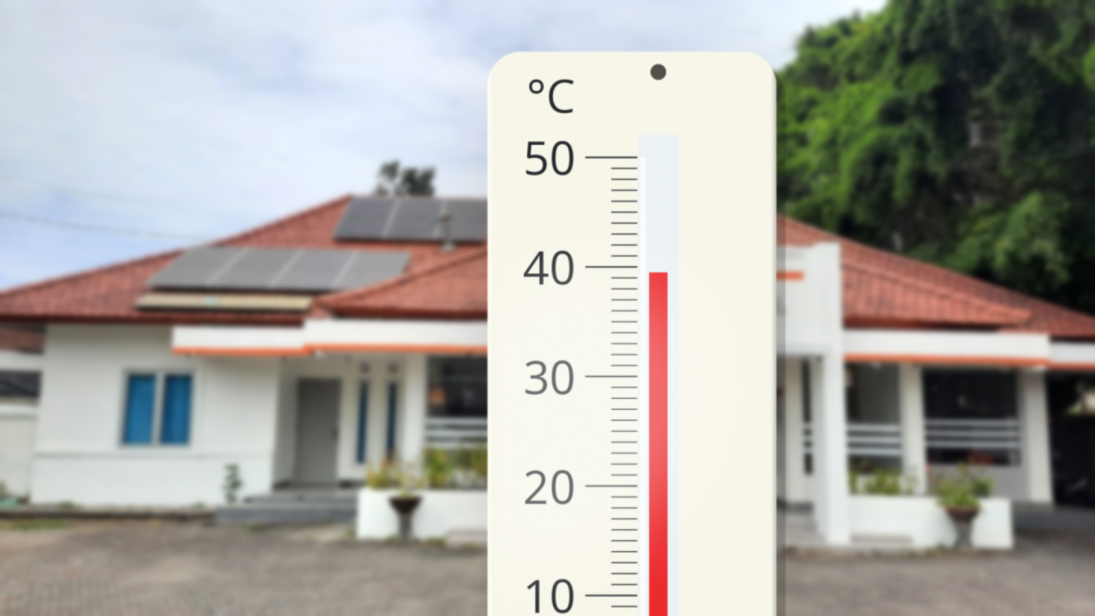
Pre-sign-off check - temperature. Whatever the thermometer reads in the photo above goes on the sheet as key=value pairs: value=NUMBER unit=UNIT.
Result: value=39.5 unit=°C
